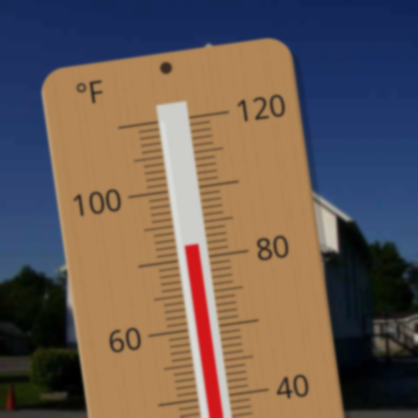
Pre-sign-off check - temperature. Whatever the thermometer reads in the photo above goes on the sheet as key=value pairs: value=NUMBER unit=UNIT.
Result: value=84 unit=°F
